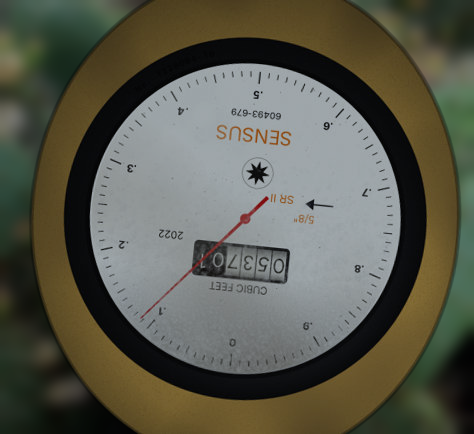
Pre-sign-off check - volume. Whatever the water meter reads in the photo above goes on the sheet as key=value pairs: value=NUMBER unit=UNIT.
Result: value=53701.11 unit=ft³
